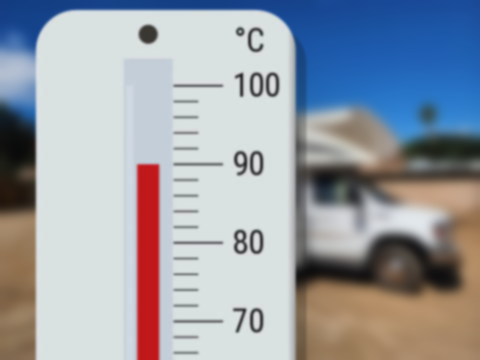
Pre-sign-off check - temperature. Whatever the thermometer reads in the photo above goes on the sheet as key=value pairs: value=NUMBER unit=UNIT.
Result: value=90 unit=°C
